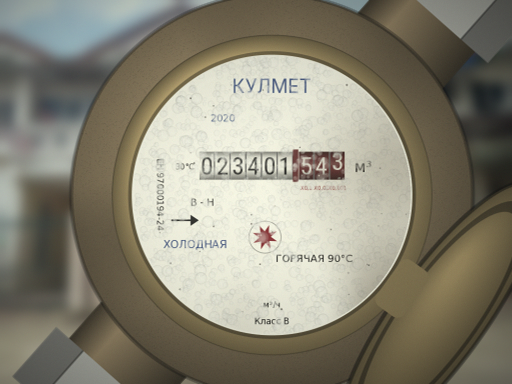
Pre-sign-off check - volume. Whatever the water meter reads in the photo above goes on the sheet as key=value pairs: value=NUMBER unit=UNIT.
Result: value=23401.543 unit=m³
